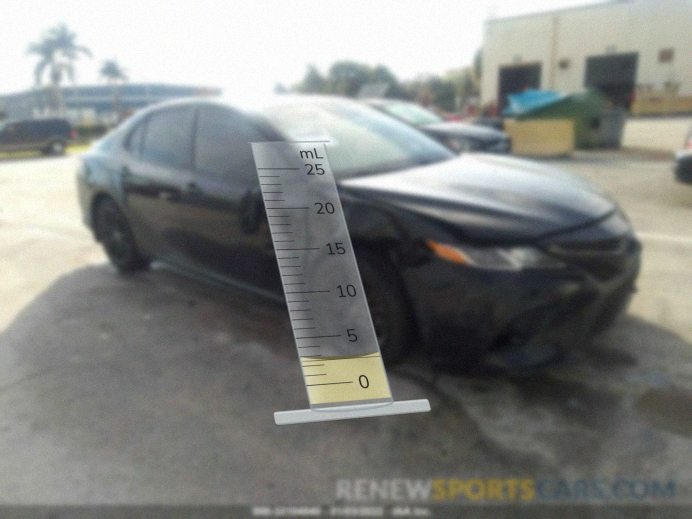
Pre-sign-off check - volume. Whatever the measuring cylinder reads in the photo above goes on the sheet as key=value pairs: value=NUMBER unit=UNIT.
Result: value=2.5 unit=mL
